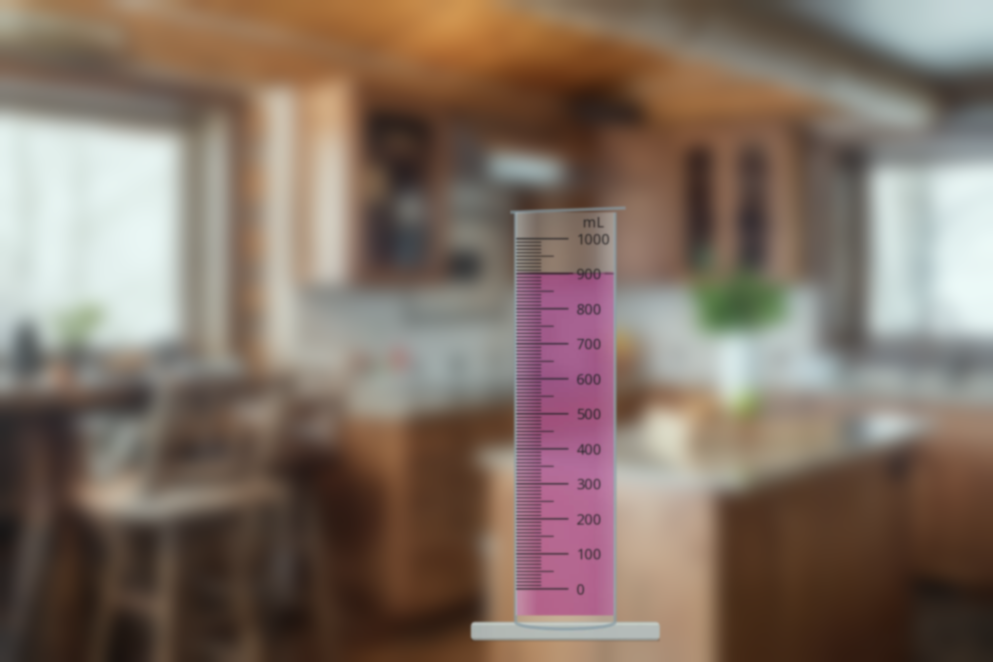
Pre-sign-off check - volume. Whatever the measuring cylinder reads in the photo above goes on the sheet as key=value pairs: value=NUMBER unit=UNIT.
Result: value=900 unit=mL
